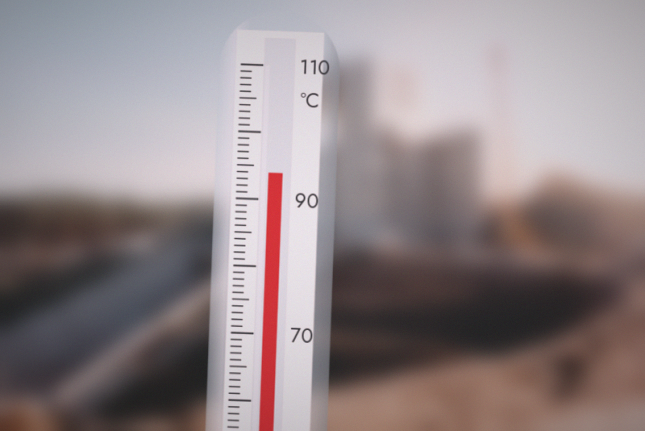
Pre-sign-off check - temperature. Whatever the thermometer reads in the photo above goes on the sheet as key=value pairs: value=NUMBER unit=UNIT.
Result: value=94 unit=°C
